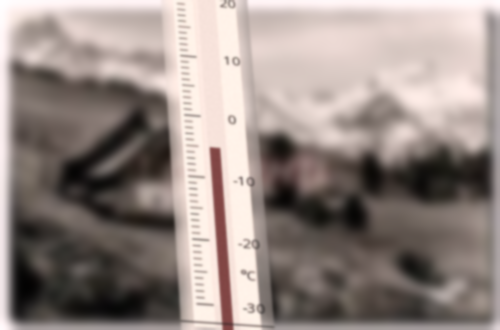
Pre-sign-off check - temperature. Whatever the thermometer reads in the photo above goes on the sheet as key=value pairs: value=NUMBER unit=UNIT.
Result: value=-5 unit=°C
